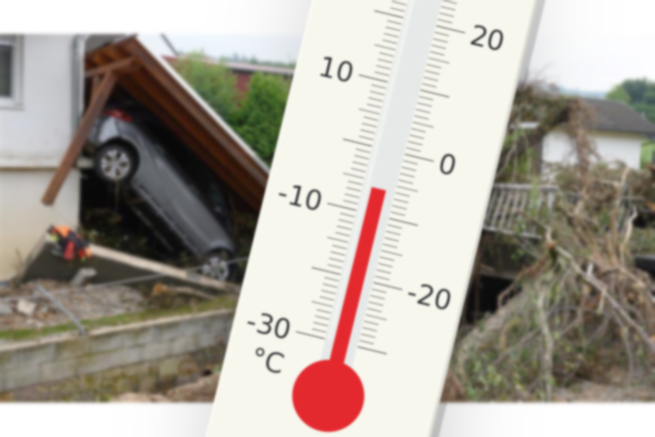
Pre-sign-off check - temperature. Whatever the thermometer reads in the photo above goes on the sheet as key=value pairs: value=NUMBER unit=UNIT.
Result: value=-6 unit=°C
